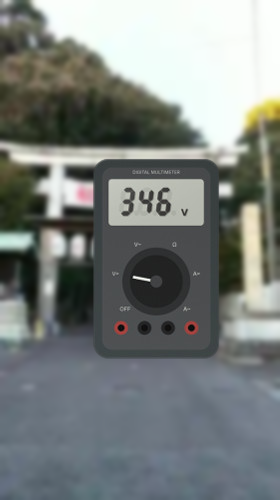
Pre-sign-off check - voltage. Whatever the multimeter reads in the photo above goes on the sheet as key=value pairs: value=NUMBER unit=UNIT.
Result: value=346 unit=V
